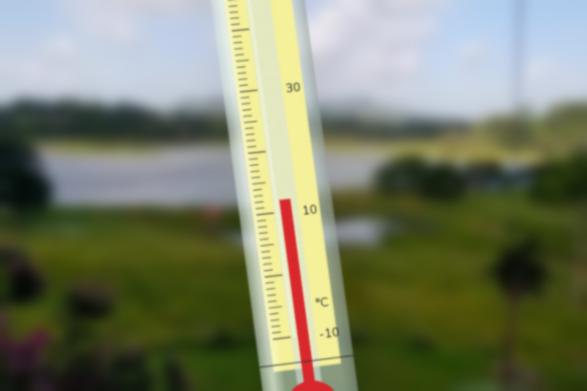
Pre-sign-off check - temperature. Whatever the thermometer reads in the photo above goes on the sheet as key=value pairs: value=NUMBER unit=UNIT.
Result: value=12 unit=°C
